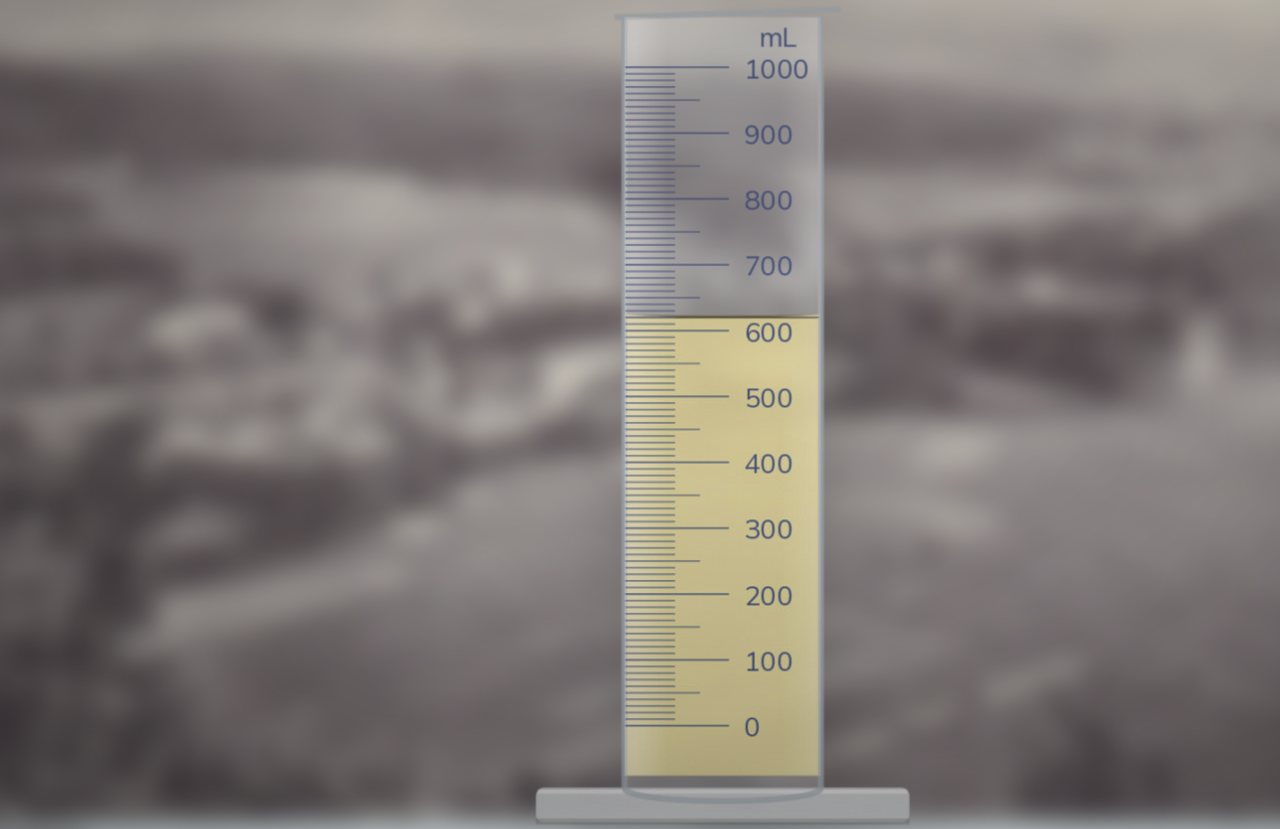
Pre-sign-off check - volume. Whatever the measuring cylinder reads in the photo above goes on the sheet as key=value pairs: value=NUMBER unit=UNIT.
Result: value=620 unit=mL
